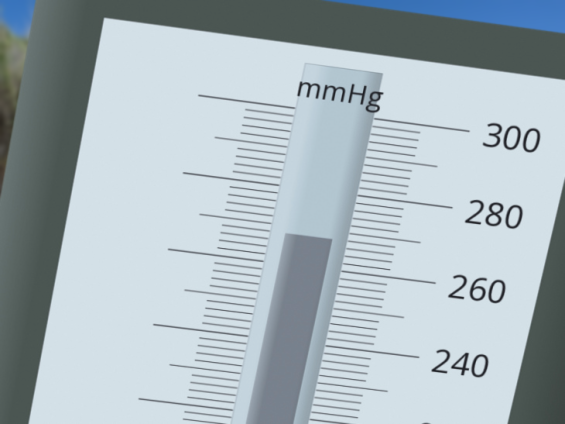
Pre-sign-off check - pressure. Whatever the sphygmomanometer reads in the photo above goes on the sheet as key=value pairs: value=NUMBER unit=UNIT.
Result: value=268 unit=mmHg
